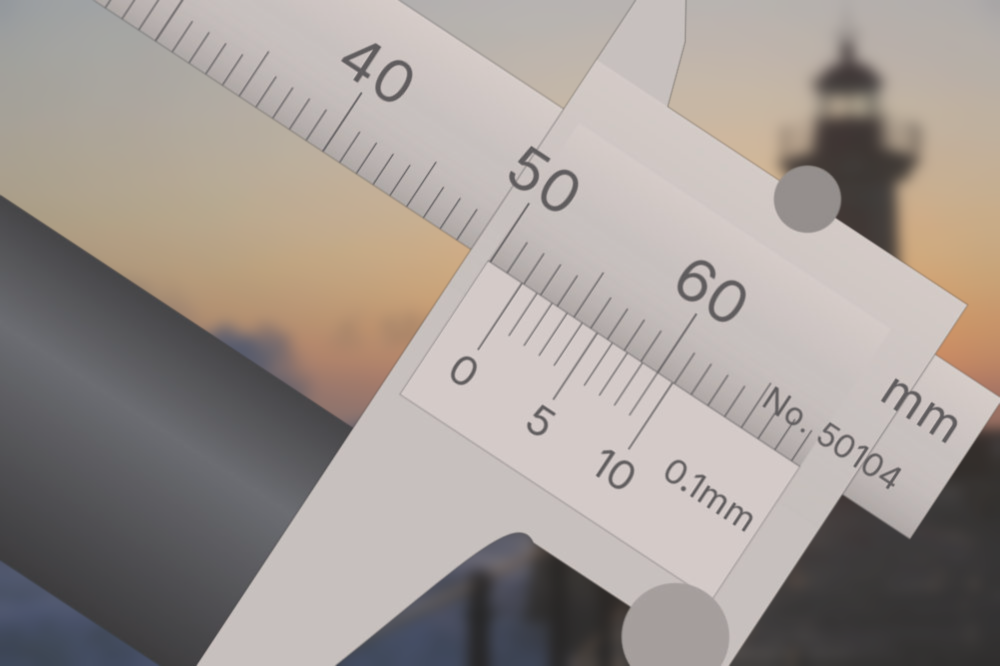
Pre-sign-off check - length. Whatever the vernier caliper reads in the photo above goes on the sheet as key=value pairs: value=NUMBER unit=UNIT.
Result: value=51.9 unit=mm
